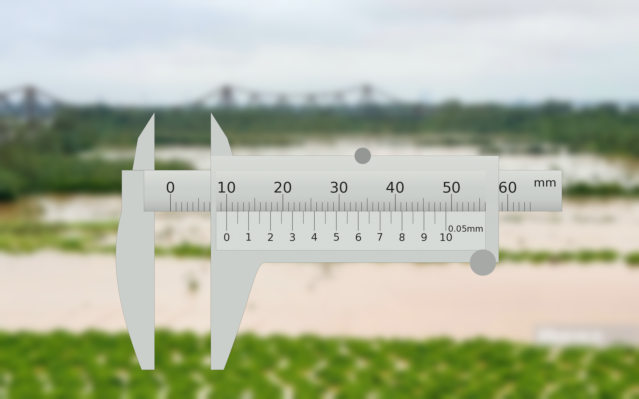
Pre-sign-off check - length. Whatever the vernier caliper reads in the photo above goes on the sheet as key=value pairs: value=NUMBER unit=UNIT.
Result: value=10.0 unit=mm
